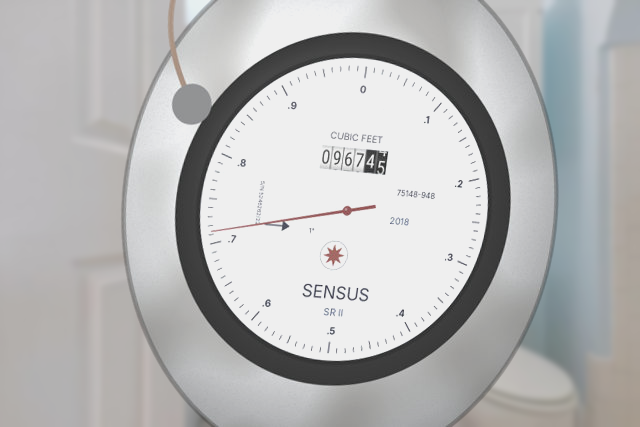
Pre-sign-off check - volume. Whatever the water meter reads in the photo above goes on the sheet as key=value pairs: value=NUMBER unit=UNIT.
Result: value=96744.71 unit=ft³
